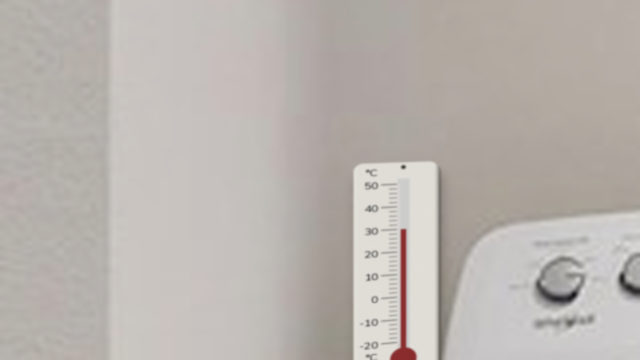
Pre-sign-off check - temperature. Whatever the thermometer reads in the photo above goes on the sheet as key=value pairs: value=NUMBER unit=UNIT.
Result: value=30 unit=°C
